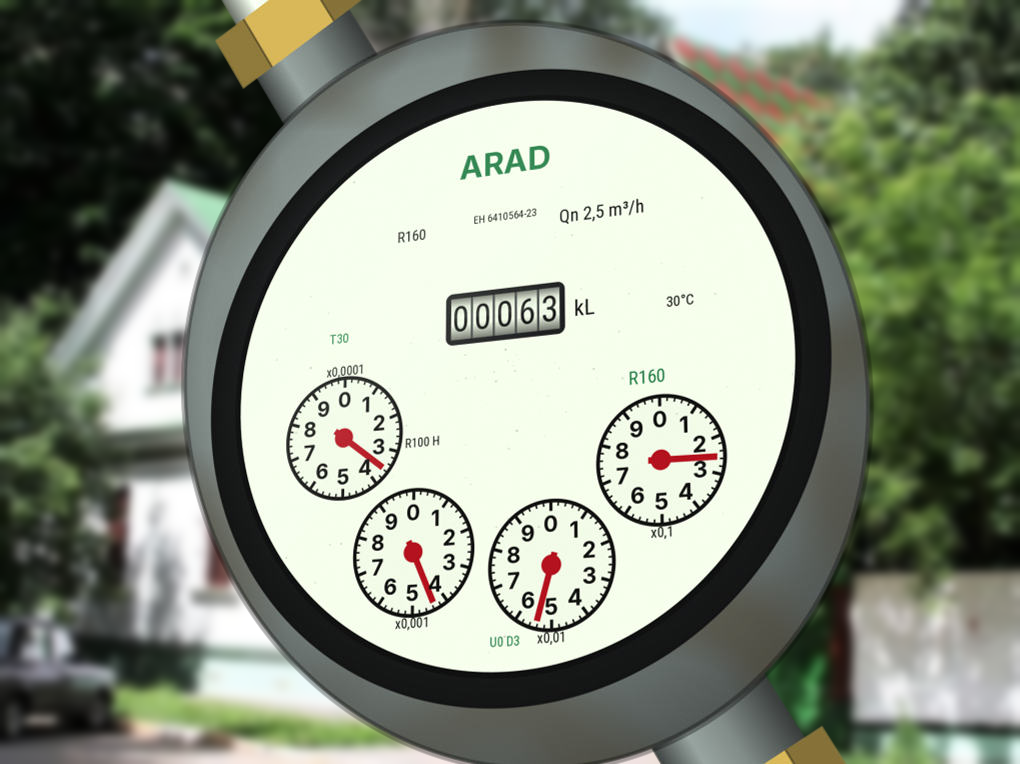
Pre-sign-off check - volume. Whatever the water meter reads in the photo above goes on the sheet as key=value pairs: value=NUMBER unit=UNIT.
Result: value=63.2543 unit=kL
